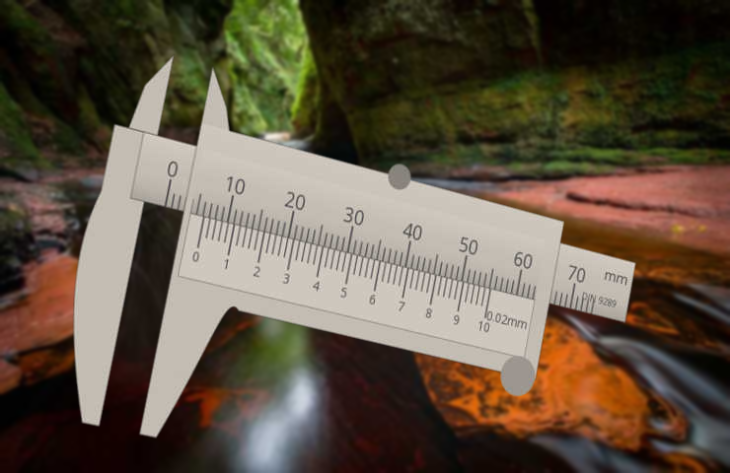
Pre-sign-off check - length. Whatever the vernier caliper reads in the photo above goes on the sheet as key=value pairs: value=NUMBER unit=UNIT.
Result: value=6.2 unit=mm
